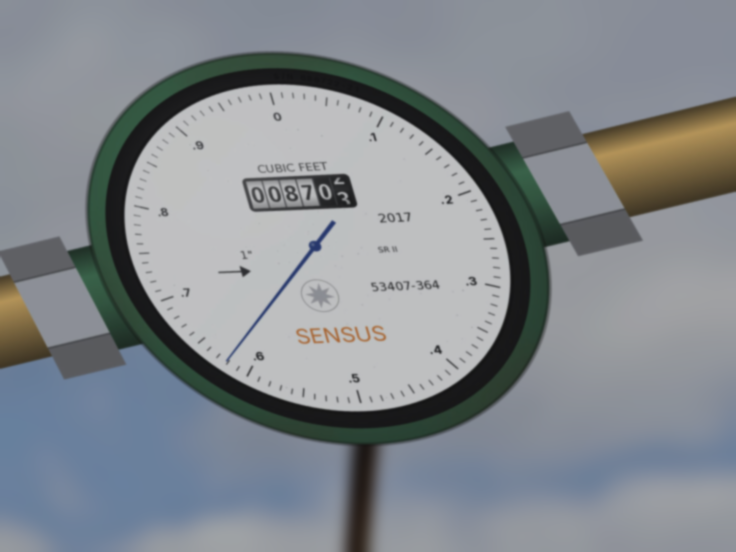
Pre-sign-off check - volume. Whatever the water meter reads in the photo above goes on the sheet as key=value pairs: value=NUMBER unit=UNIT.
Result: value=8702.62 unit=ft³
